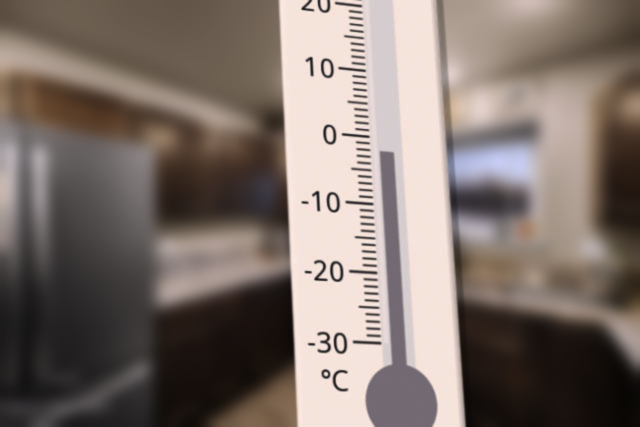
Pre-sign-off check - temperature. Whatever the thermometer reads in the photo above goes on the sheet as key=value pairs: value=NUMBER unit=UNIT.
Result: value=-2 unit=°C
